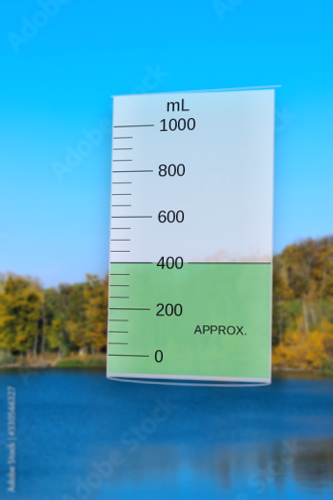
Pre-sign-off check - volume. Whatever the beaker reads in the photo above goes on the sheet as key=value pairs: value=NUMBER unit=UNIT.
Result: value=400 unit=mL
